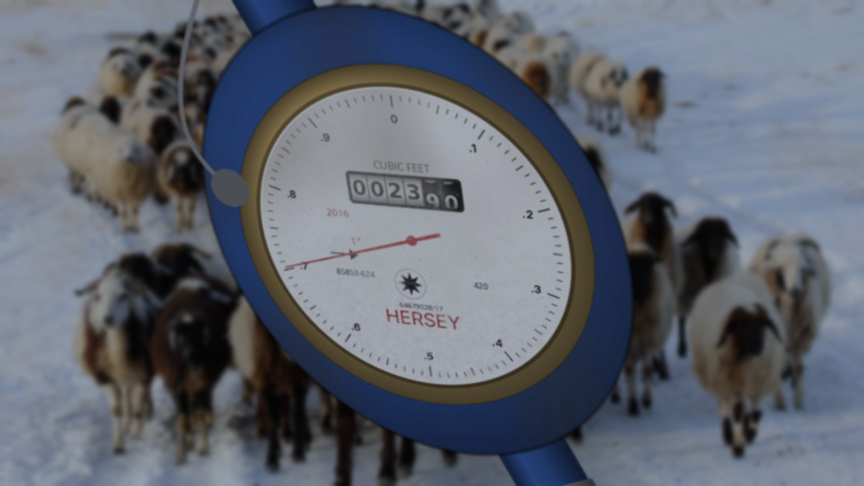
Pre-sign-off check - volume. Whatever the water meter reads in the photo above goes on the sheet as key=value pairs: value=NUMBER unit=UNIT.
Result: value=2389.70 unit=ft³
